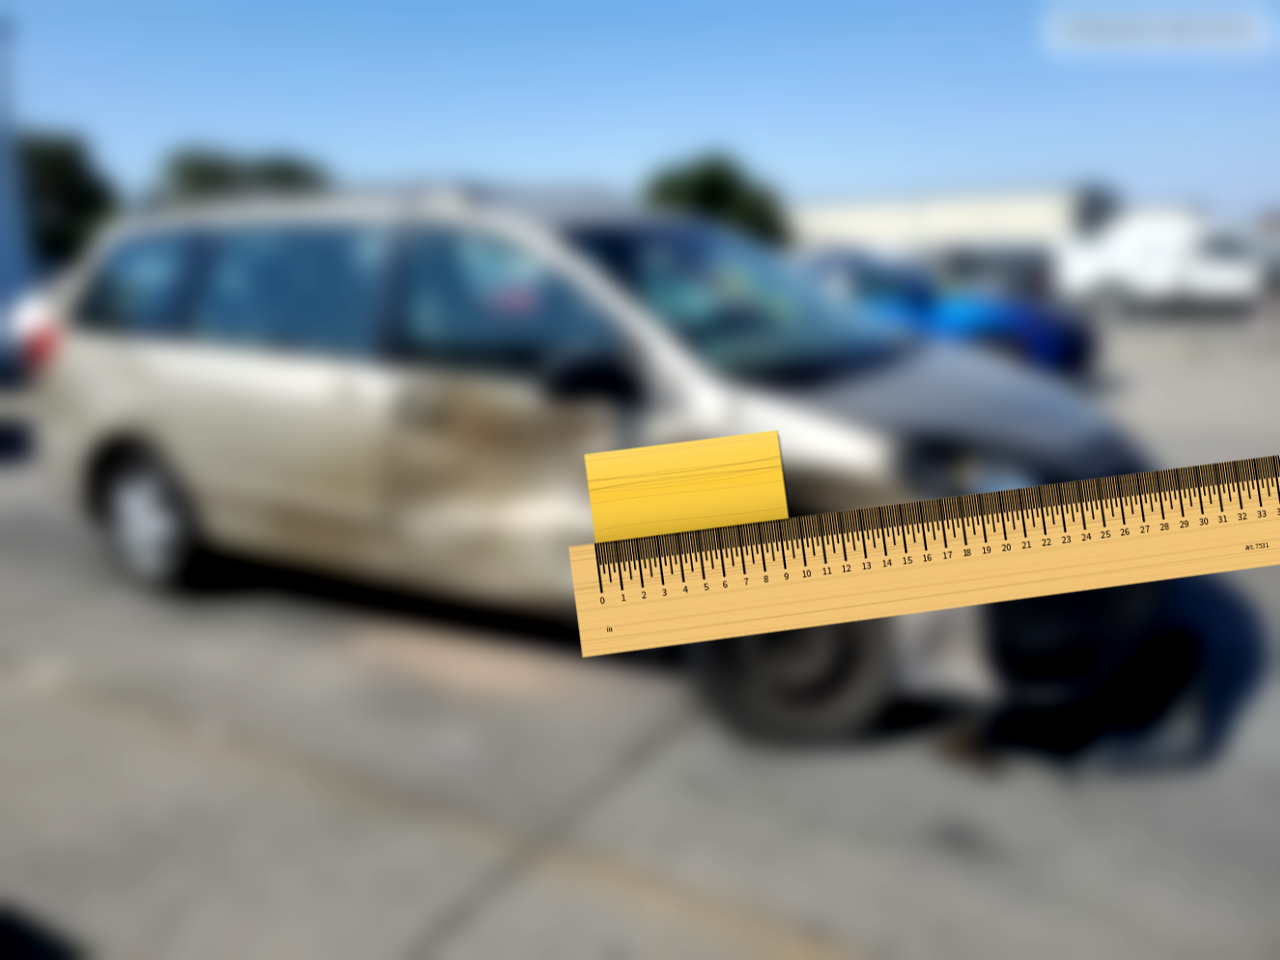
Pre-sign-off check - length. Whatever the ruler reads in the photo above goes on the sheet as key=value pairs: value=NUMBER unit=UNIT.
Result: value=9.5 unit=in
